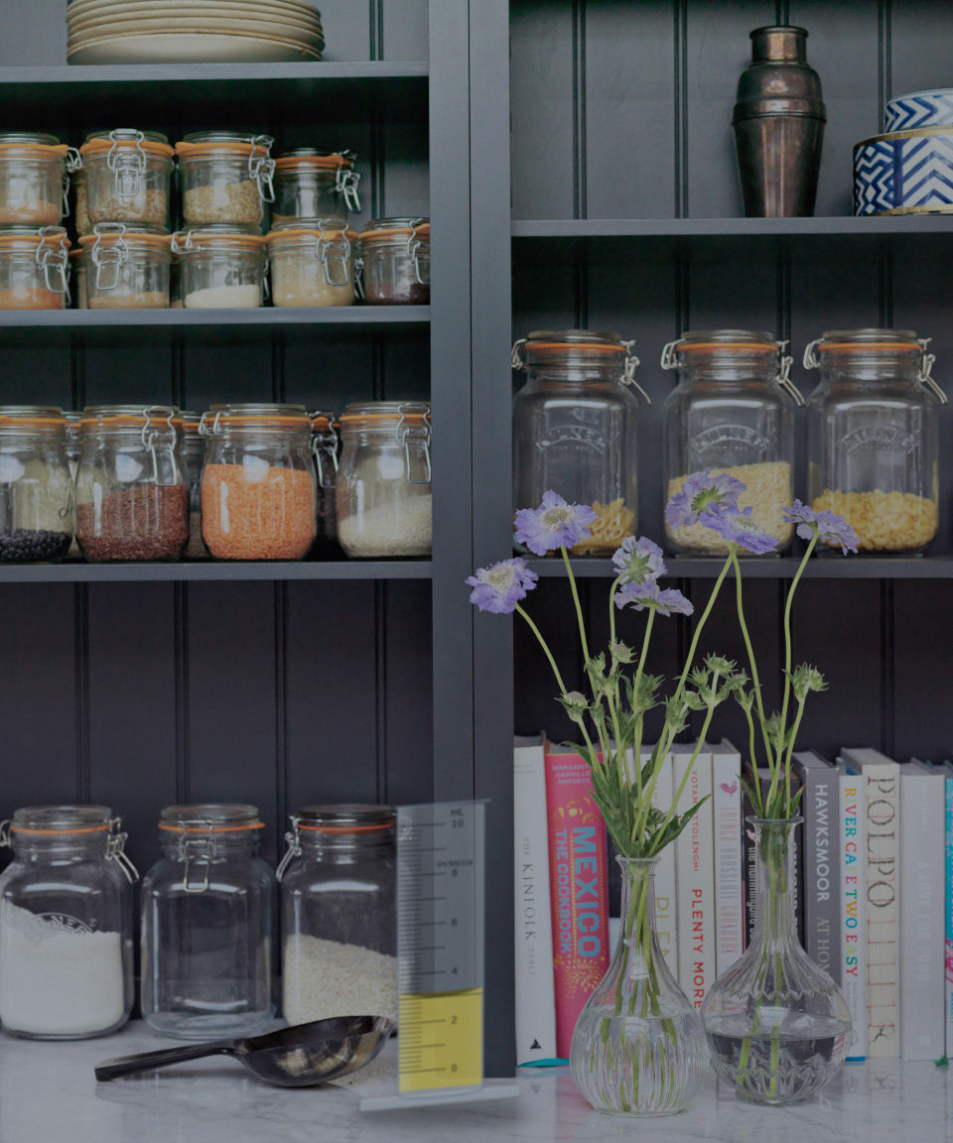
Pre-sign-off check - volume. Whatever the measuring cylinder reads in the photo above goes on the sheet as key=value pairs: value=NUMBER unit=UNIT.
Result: value=3 unit=mL
